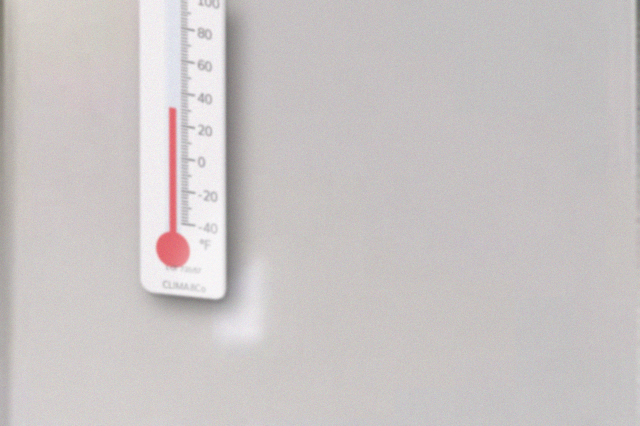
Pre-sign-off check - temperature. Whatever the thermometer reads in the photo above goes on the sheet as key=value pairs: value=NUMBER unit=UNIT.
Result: value=30 unit=°F
